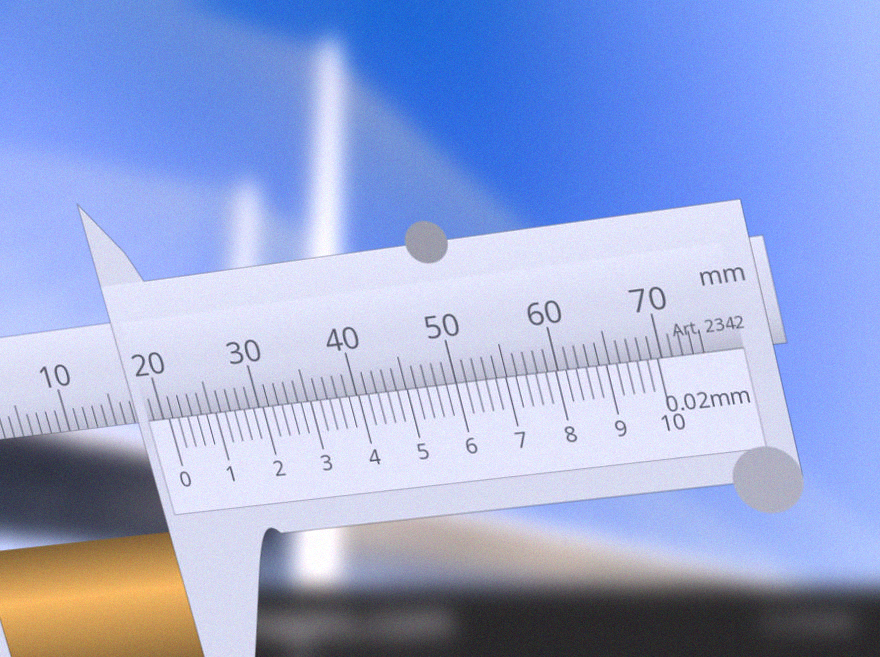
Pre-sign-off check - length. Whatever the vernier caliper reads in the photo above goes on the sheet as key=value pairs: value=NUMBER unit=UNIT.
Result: value=20.6 unit=mm
